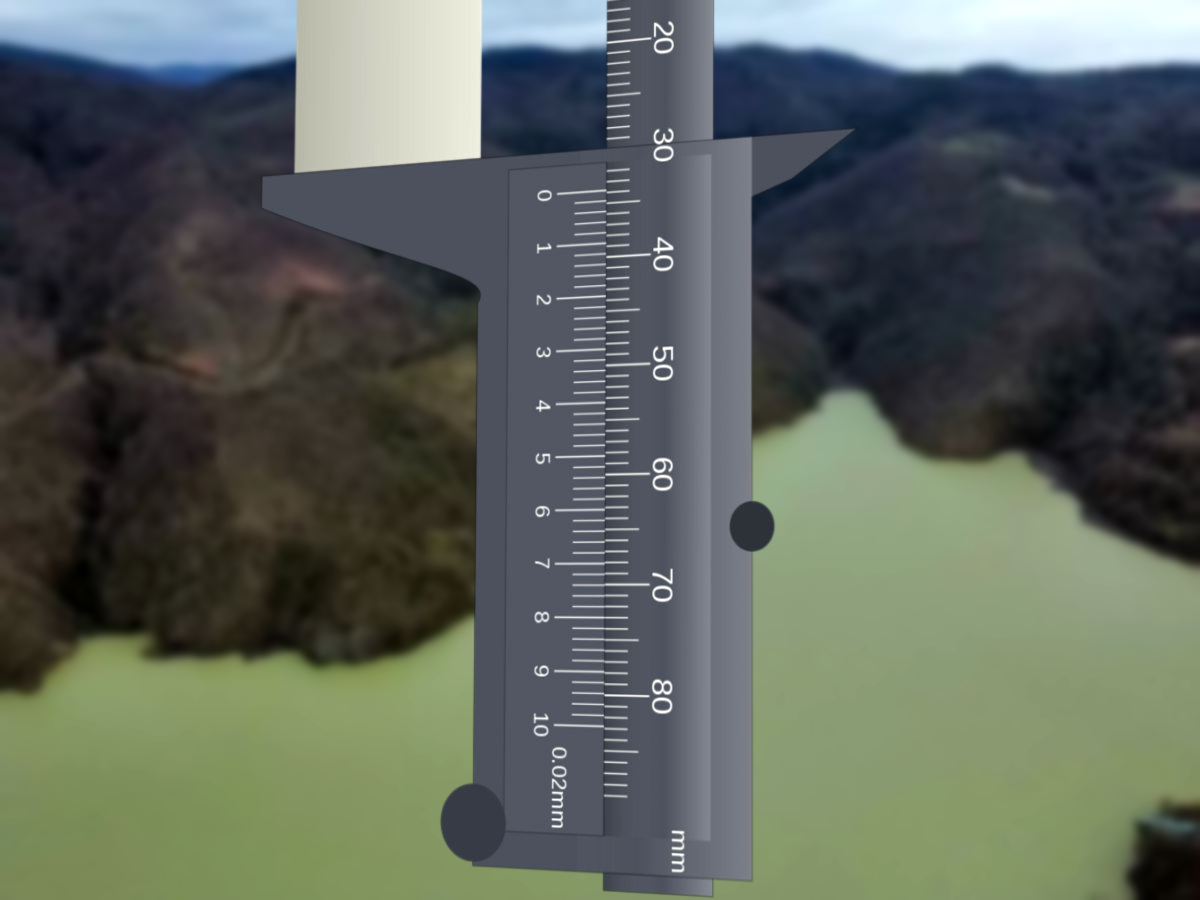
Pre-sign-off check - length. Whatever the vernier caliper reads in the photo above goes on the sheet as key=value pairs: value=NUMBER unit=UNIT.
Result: value=33.8 unit=mm
